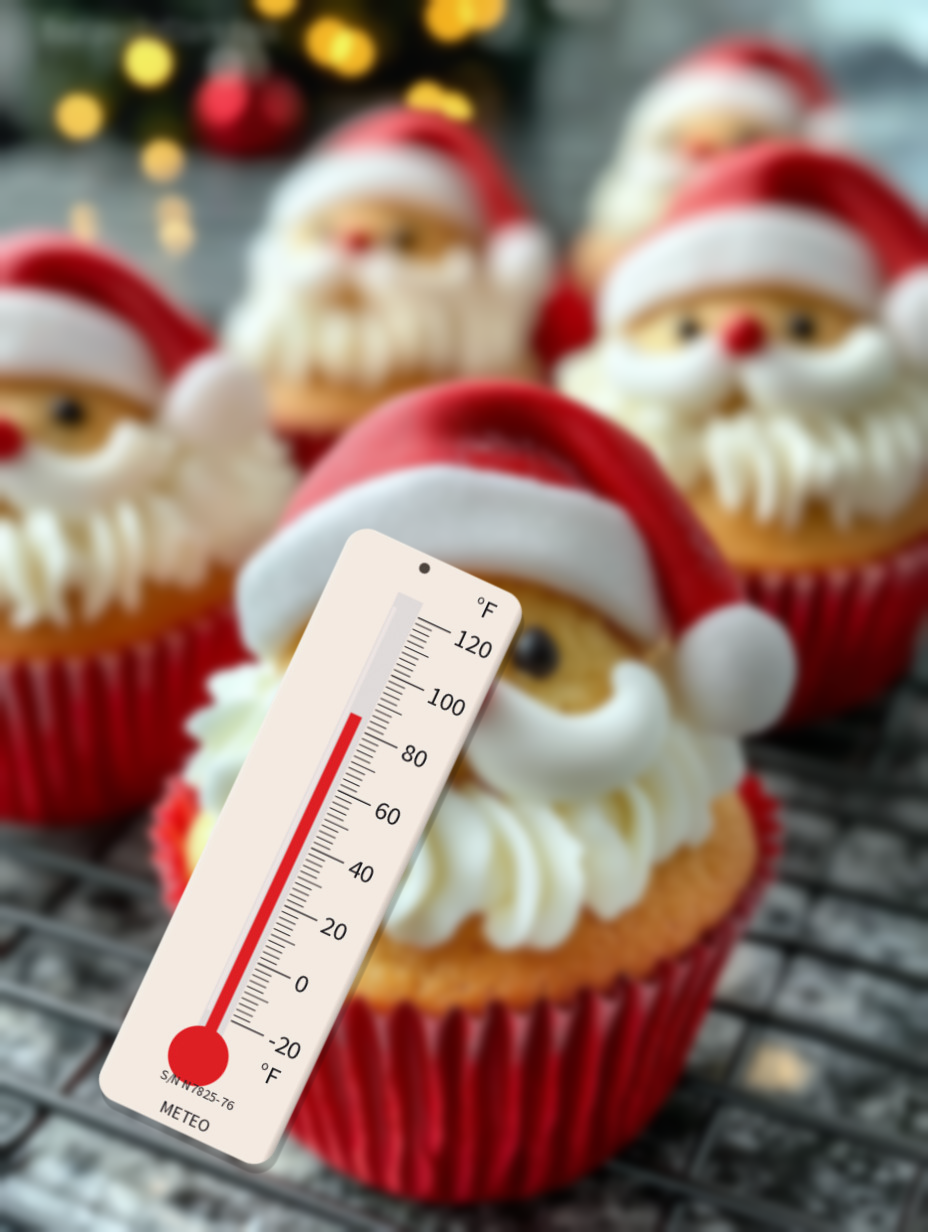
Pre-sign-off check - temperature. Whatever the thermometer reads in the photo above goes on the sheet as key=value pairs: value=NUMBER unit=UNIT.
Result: value=84 unit=°F
